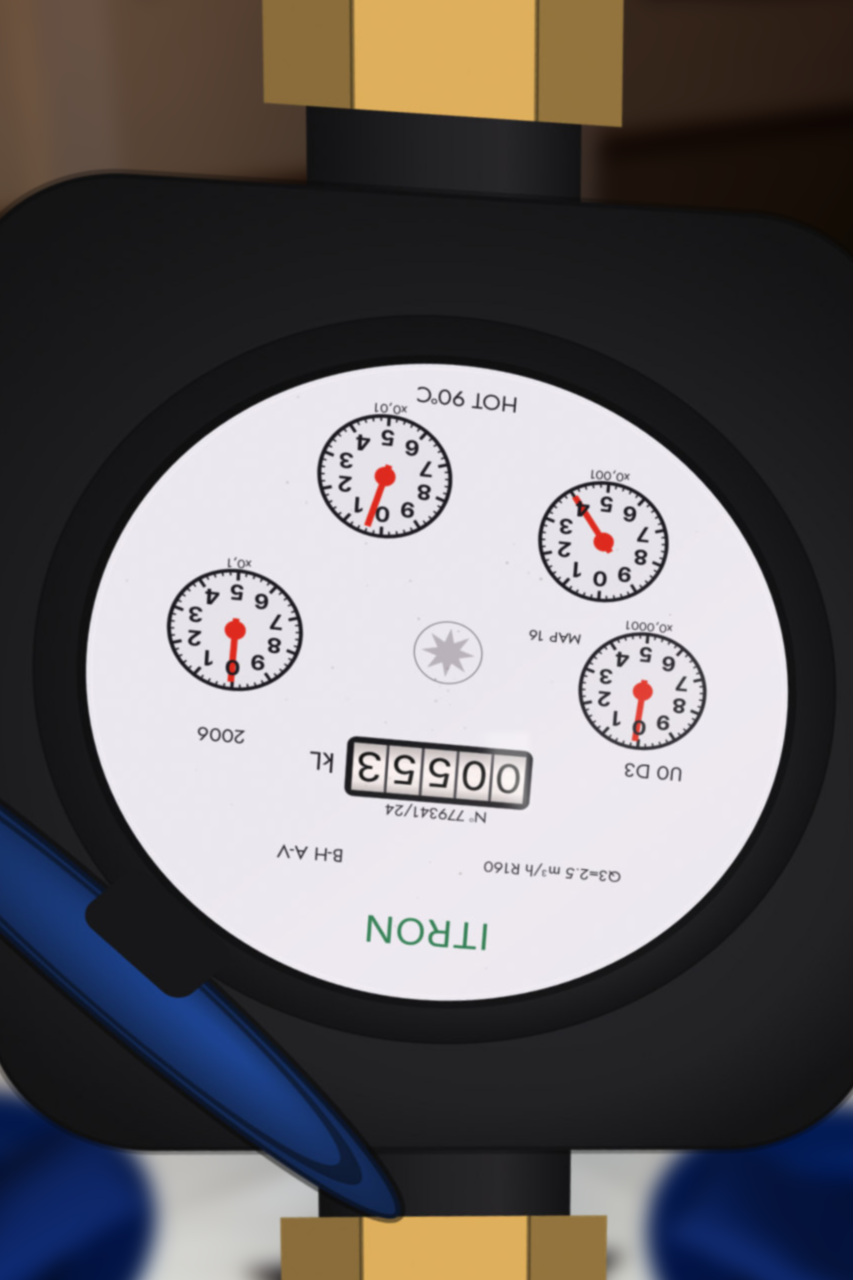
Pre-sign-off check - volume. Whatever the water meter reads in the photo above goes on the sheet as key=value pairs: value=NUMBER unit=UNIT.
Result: value=553.0040 unit=kL
